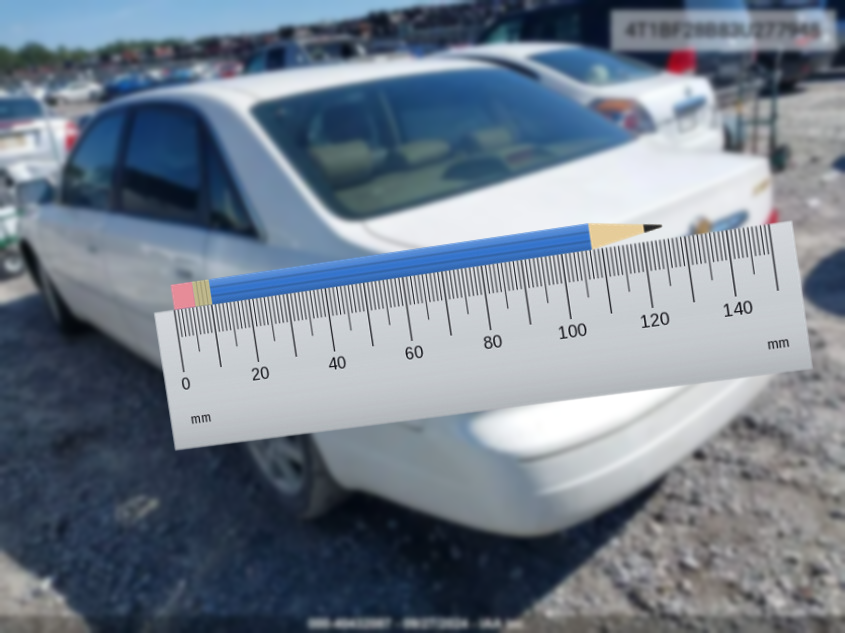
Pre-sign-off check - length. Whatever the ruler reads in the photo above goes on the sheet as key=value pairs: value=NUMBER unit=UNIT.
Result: value=125 unit=mm
